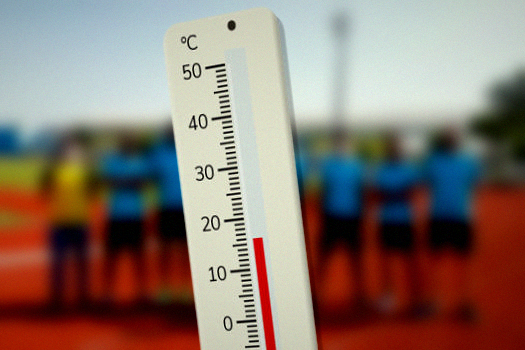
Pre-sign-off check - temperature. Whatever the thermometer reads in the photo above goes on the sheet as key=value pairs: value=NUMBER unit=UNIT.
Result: value=16 unit=°C
